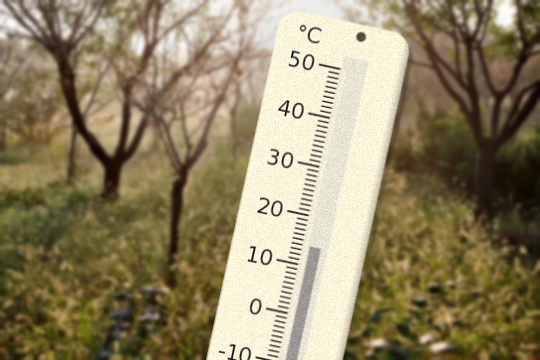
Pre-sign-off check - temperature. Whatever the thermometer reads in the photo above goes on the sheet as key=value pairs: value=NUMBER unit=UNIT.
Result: value=14 unit=°C
